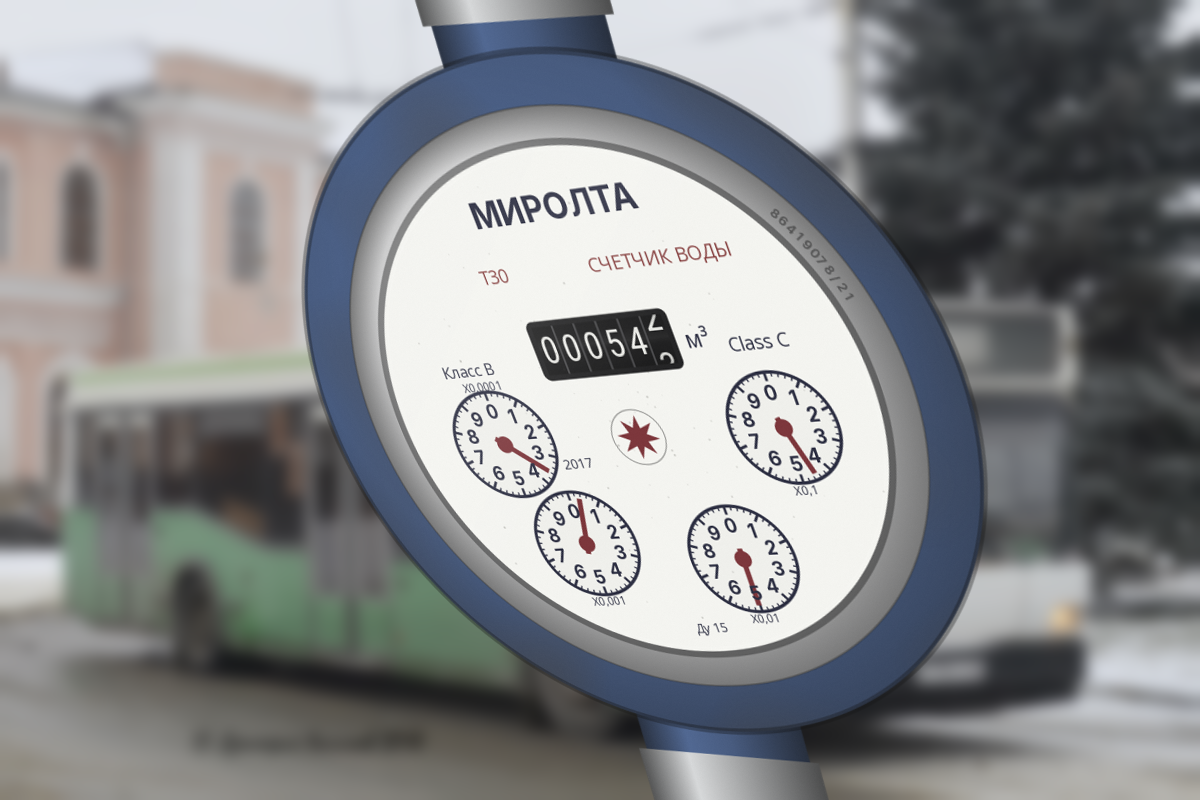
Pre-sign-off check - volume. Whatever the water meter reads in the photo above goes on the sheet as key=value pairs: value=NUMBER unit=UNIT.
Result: value=542.4503 unit=m³
